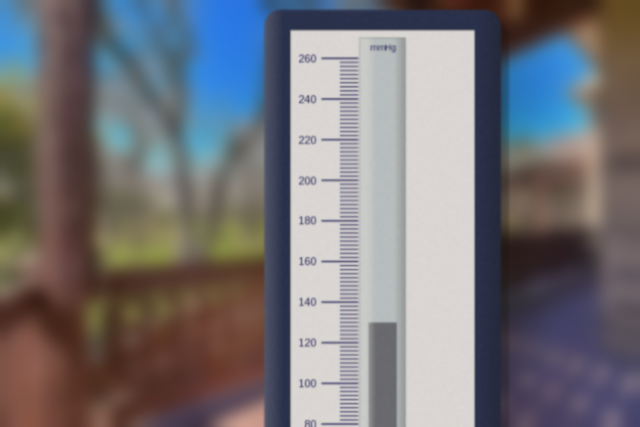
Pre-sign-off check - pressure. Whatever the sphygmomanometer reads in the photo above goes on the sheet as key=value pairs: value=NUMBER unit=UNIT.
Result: value=130 unit=mmHg
